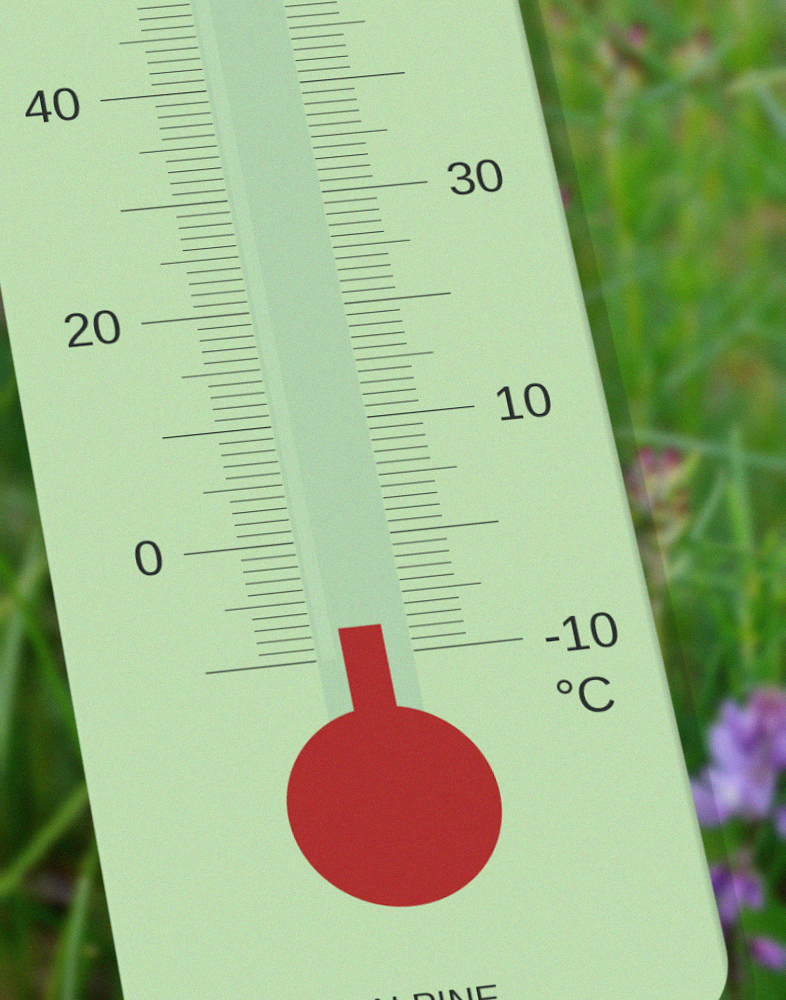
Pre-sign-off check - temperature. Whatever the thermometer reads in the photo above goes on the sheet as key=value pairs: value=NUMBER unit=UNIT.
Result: value=-7.5 unit=°C
